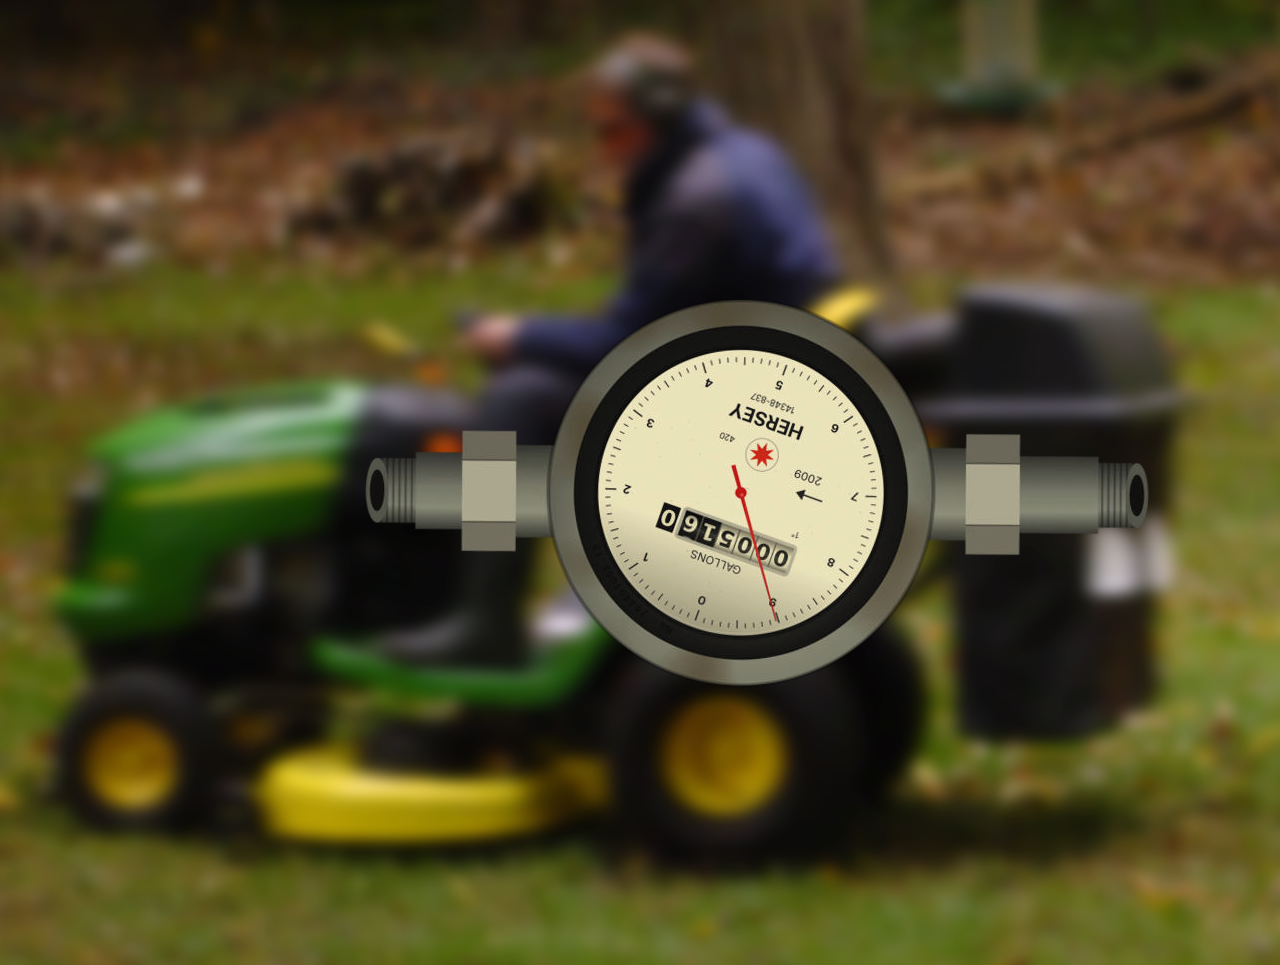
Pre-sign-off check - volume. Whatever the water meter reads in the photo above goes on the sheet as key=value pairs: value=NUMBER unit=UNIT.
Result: value=5159.0 unit=gal
